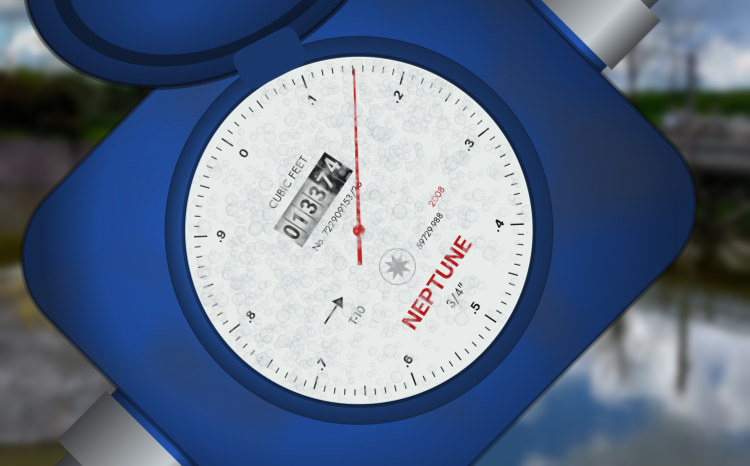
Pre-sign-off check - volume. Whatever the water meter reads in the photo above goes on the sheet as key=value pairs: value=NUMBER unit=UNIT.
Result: value=13374.15 unit=ft³
